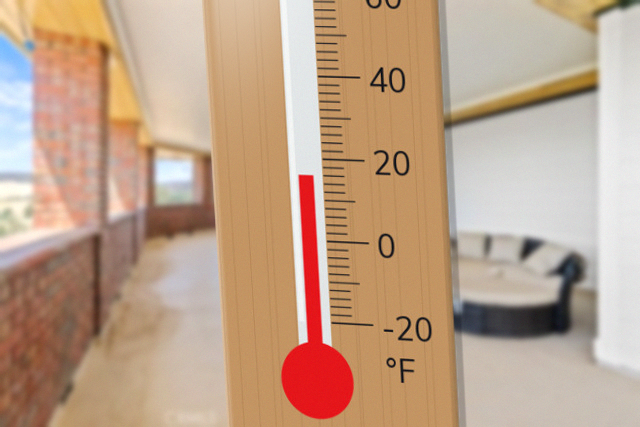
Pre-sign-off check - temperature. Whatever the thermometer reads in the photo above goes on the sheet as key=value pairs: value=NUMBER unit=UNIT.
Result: value=16 unit=°F
